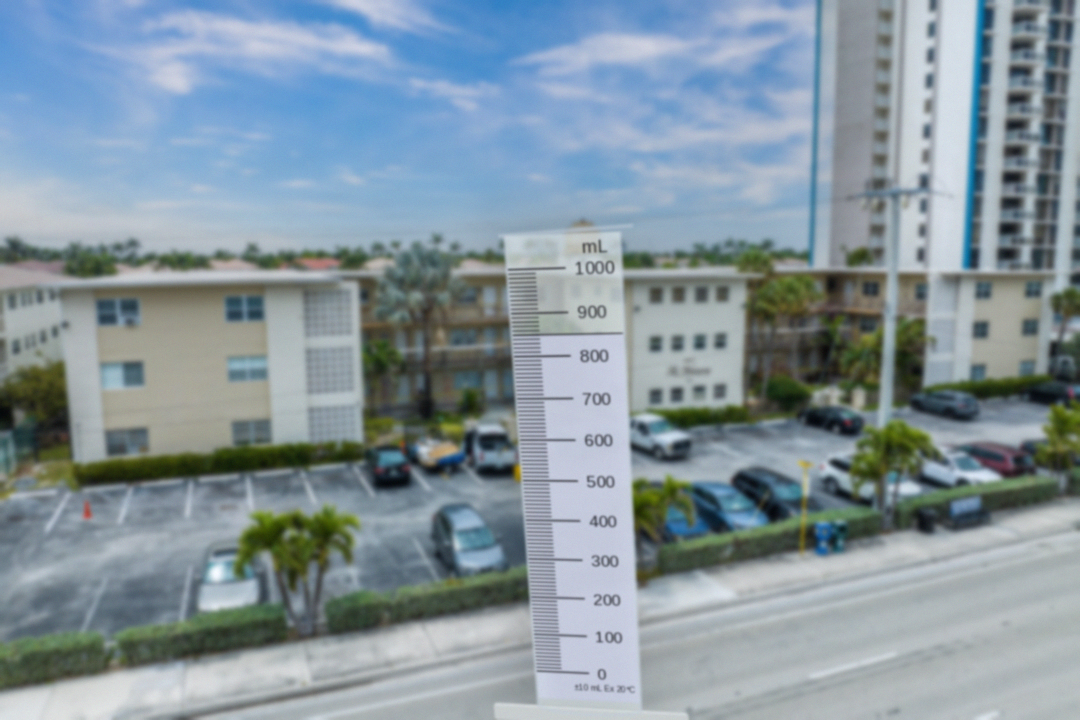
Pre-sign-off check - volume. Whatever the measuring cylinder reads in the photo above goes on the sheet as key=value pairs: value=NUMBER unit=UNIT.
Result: value=850 unit=mL
